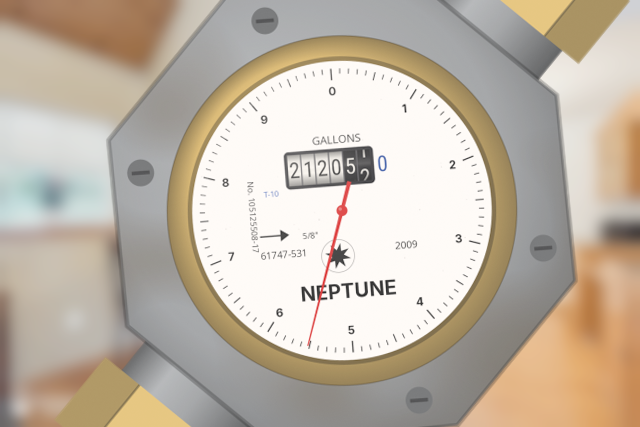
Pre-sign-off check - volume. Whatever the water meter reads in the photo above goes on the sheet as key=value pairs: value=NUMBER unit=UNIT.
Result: value=2120515.5 unit=gal
